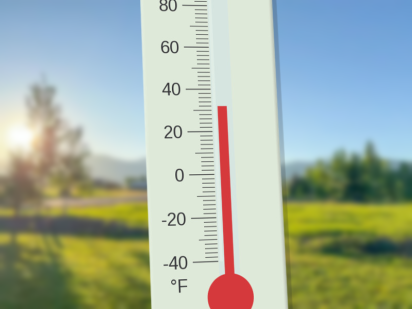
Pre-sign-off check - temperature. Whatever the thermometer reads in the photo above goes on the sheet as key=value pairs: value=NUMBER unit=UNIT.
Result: value=32 unit=°F
